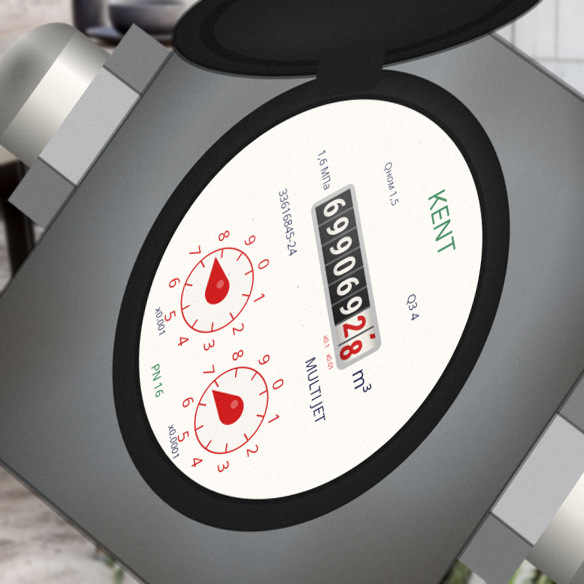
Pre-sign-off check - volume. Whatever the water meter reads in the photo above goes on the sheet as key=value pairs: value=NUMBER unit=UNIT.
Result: value=699069.2776 unit=m³
